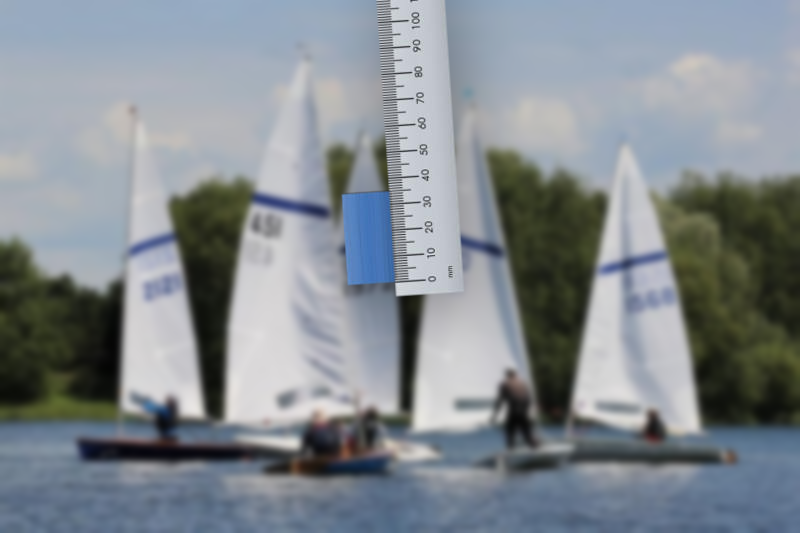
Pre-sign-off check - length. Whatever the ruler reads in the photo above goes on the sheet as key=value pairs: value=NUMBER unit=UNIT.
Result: value=35 unit=mm
